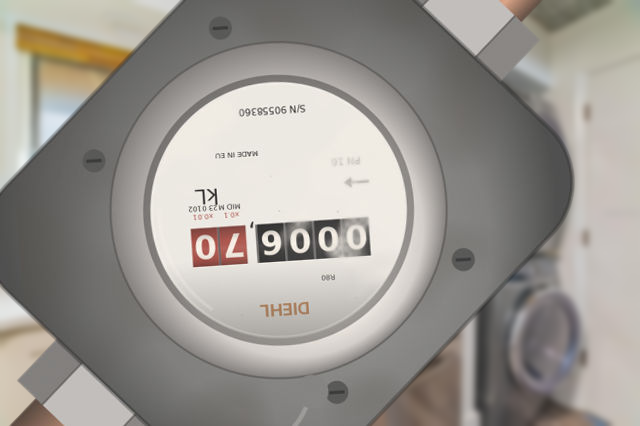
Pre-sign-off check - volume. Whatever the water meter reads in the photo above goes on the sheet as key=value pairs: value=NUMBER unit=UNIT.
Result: value=6.70 unit=kL
